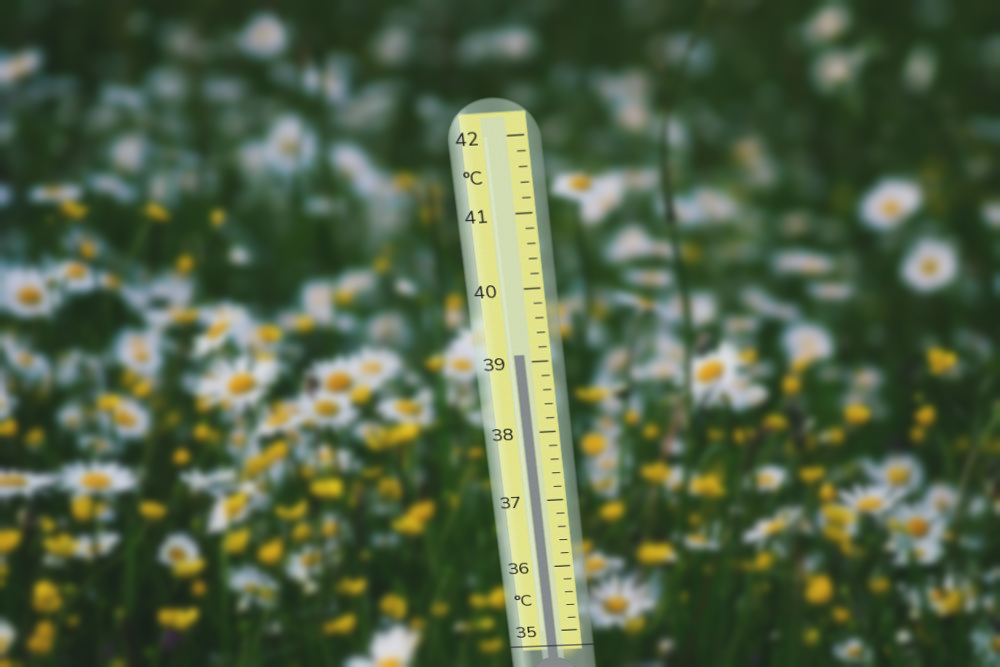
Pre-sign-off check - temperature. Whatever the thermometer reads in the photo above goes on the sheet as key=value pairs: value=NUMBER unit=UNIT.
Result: value=39.1 unit=°C
